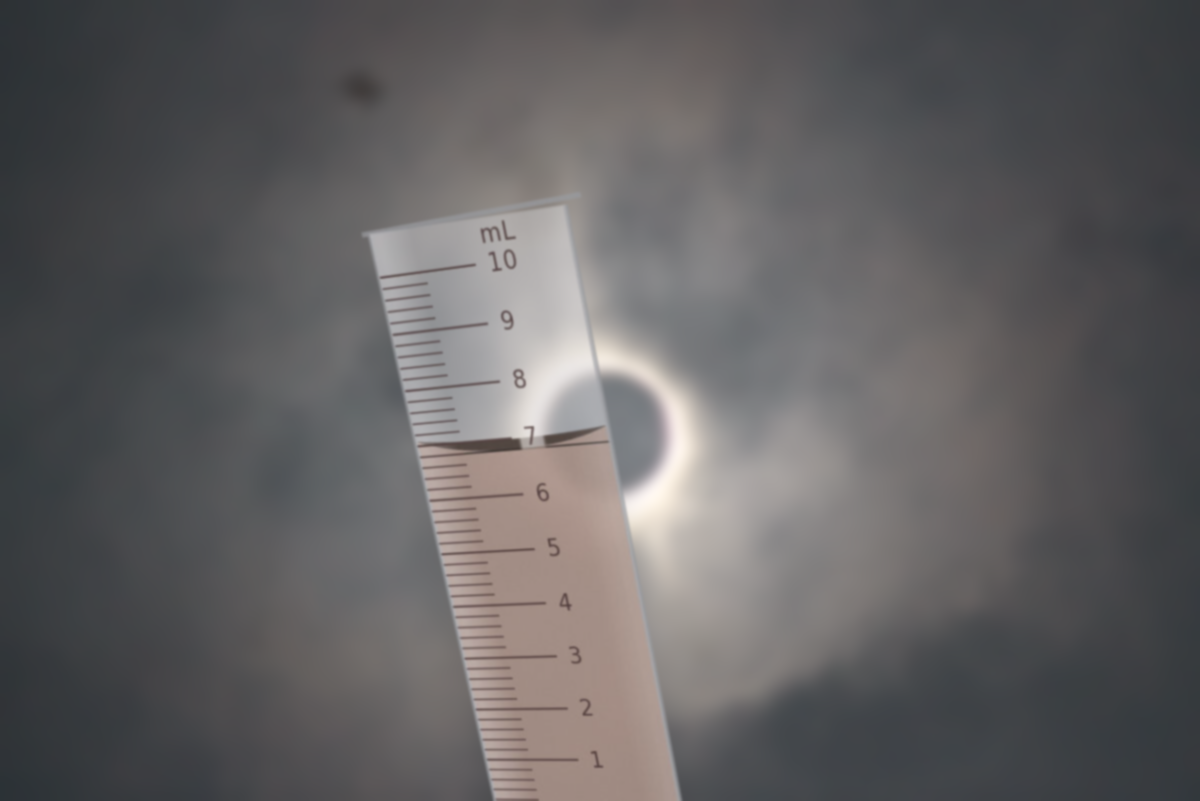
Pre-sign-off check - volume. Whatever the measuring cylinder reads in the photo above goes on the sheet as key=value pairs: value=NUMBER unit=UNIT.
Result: value=6.8 unit=mL
